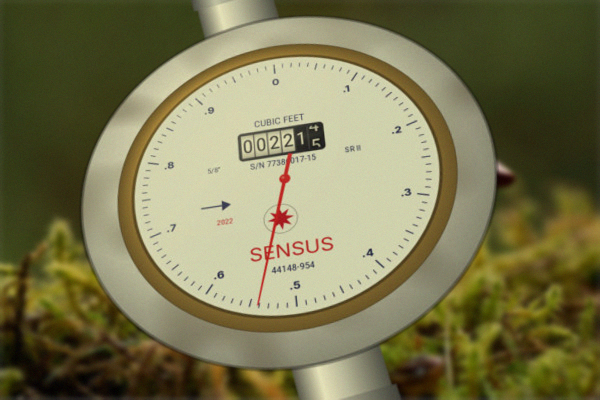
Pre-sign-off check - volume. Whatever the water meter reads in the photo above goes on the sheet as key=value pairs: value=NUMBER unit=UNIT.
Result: value=2214.54 unit=ft³
